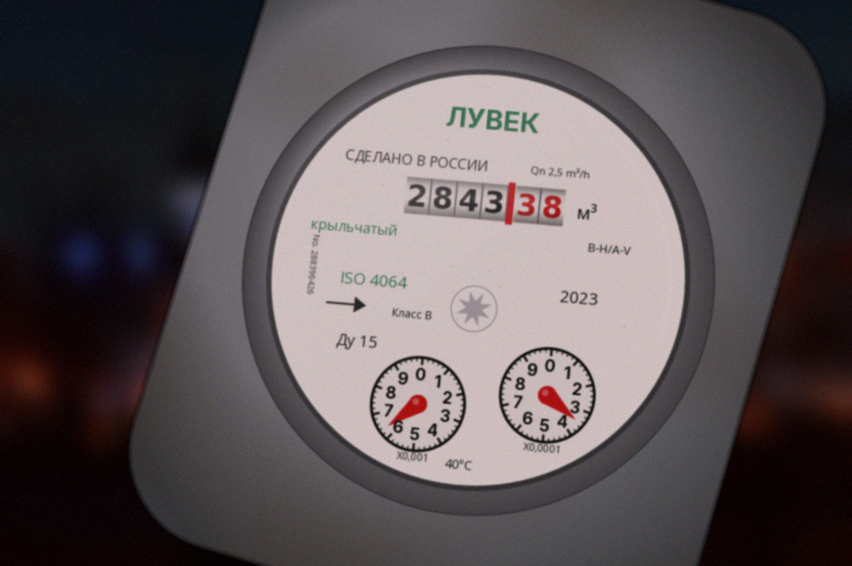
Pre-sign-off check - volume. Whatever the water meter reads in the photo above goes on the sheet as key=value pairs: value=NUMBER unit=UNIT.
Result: value=2843.3863 unit=m³
